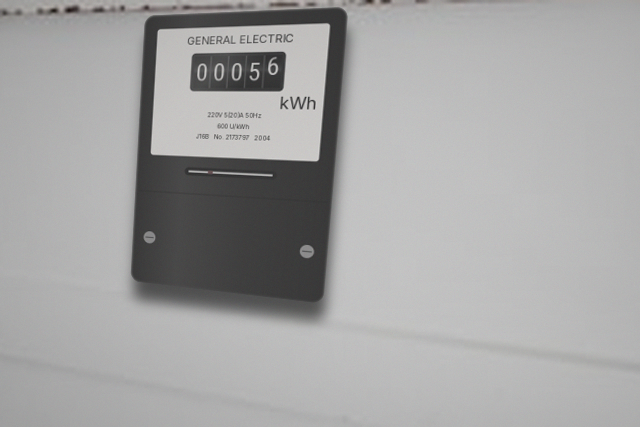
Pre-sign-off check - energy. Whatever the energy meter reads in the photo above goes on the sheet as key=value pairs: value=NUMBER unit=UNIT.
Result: value=56 unit=kWh
